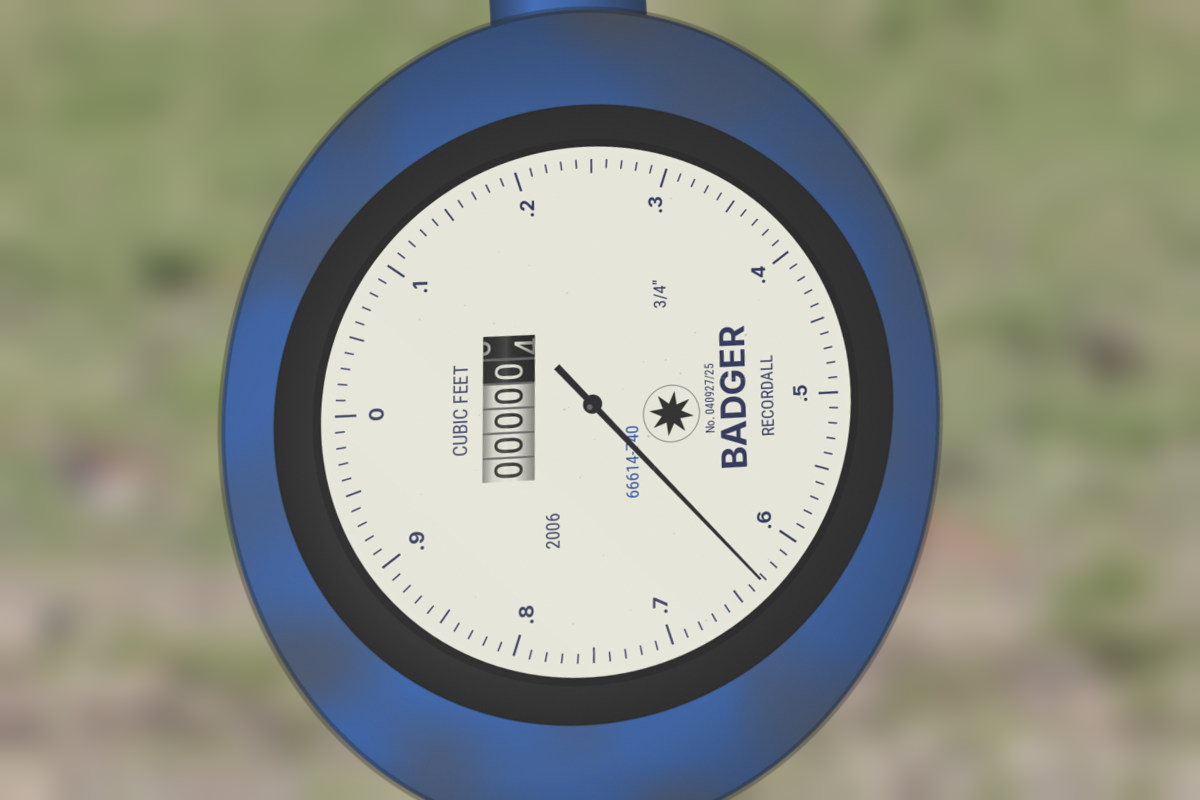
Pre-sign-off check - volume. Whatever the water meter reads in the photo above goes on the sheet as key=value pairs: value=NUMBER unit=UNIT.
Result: value=3.63 unit=ft³
